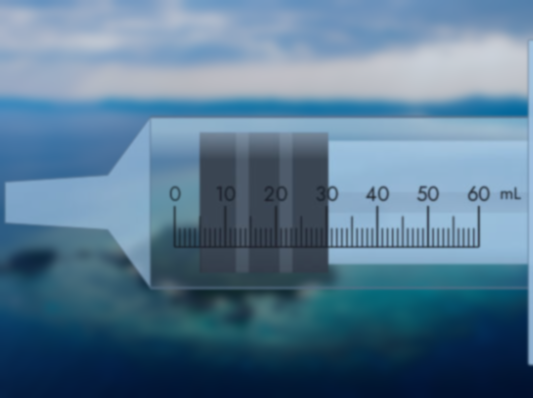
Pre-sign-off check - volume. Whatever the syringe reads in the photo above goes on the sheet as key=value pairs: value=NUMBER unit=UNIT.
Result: value=5 unit=mL
